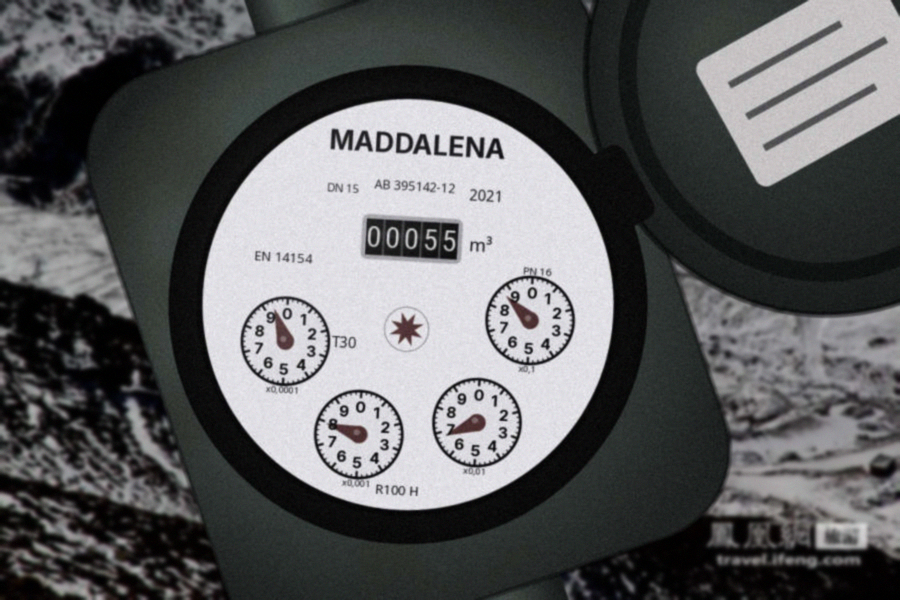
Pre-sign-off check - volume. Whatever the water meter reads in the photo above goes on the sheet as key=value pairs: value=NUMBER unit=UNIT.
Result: value=55.8679 unit=m³
